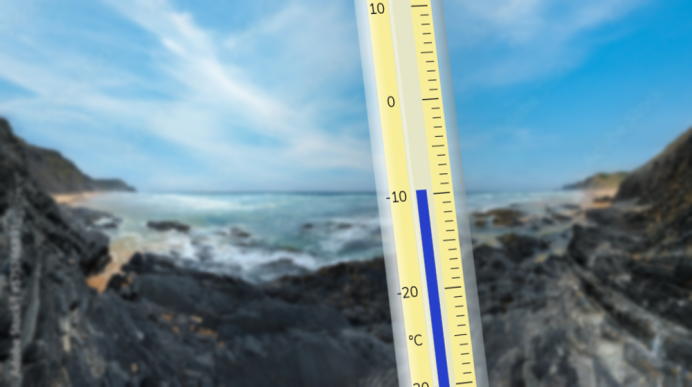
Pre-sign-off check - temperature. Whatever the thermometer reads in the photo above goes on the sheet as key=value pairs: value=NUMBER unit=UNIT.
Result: value=-9.5 unit=°C
